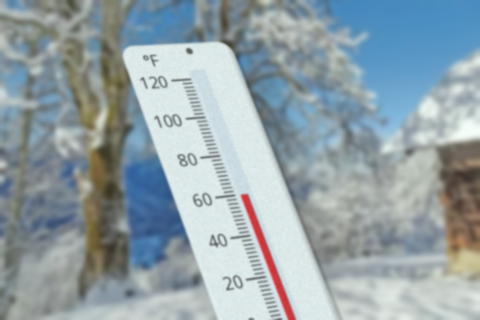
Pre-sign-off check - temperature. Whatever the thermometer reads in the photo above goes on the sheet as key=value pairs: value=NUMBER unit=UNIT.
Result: value=60 unit=°F
